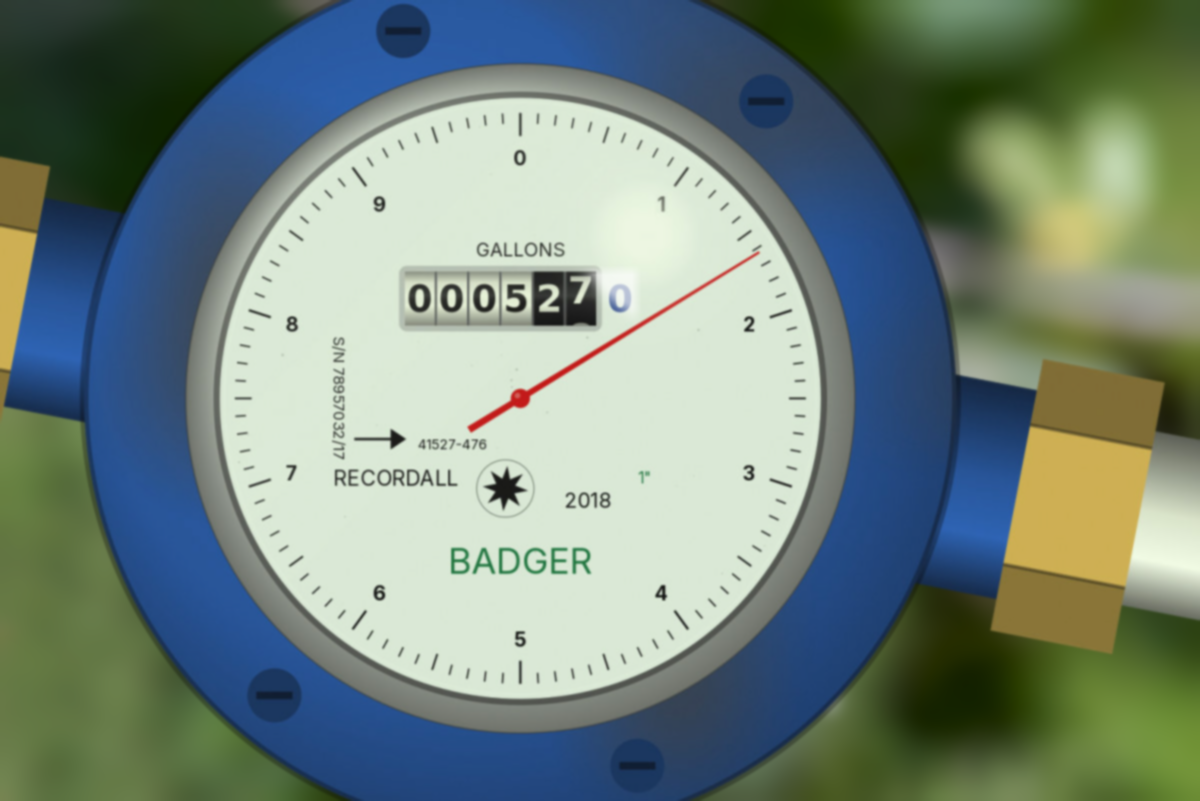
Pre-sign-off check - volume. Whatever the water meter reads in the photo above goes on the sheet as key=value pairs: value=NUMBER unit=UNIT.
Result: value=5271.6 unit=gal
